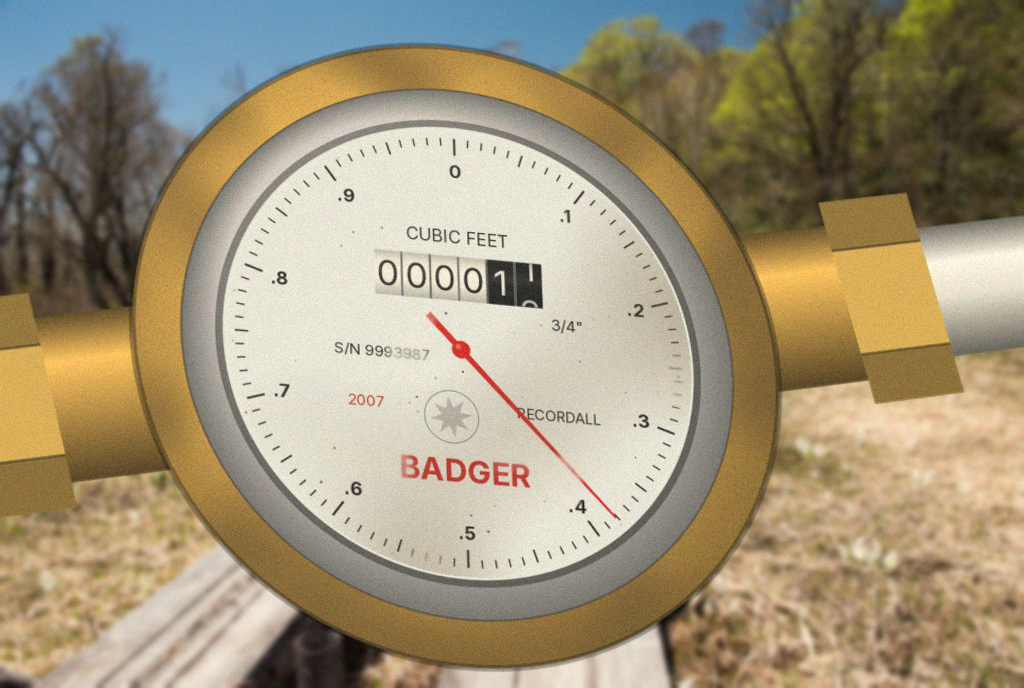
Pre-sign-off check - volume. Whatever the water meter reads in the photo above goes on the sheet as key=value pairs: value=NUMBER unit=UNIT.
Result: value=11.38 unit=ft³
